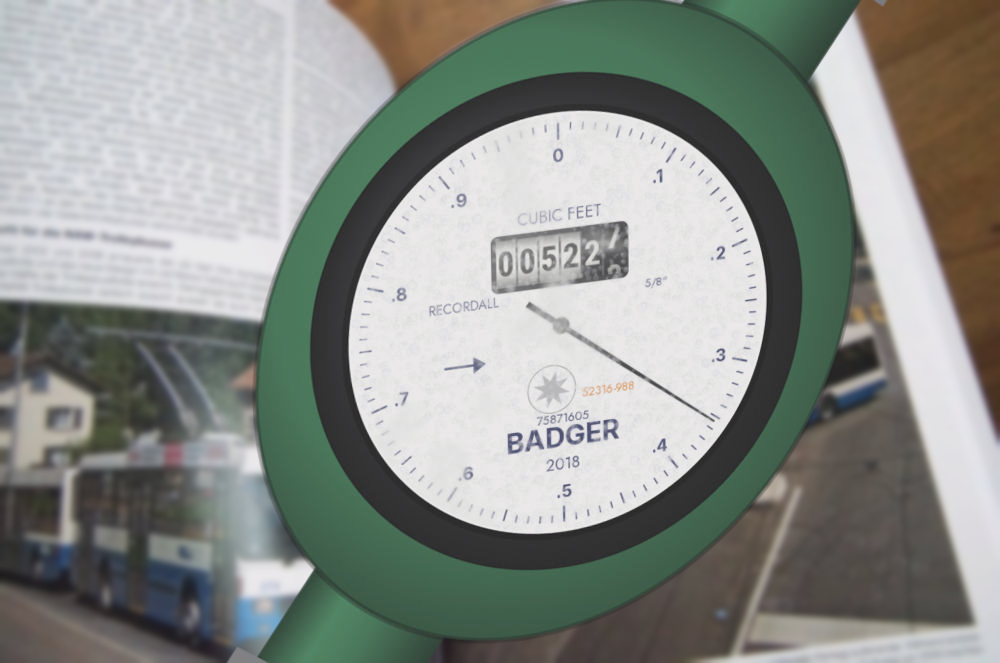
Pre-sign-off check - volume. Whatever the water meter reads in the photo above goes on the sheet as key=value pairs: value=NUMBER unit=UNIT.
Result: value=5227.35 unit=ft³
